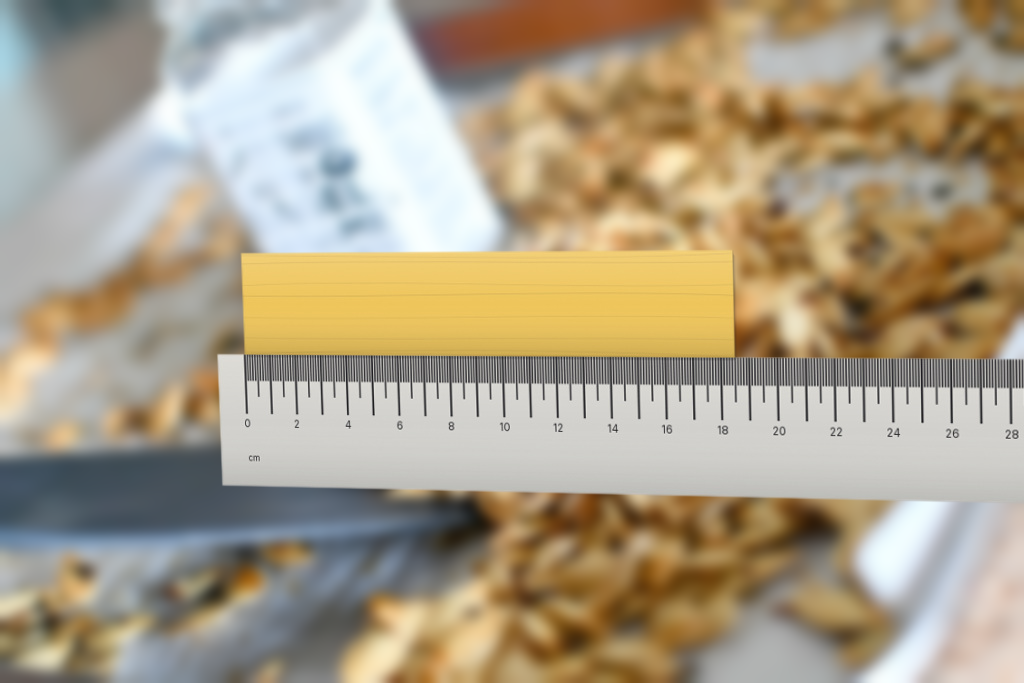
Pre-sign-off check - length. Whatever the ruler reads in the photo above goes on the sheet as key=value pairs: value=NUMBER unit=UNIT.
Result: value=18.5 unit=cm
